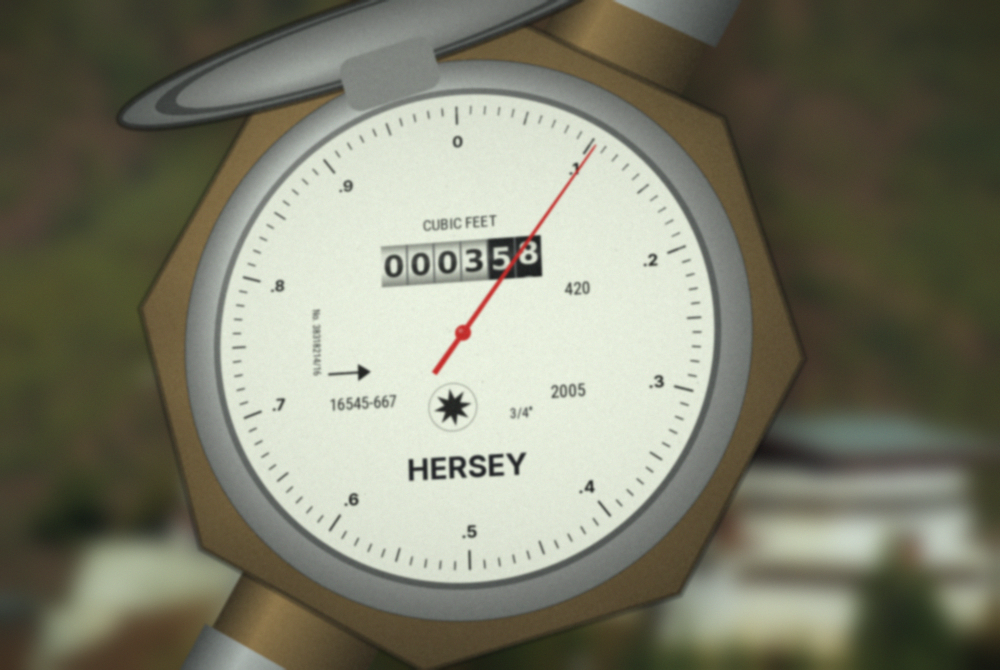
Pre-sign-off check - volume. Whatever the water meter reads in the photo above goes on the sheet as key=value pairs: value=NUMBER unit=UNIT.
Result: value=358.10 unit=ft³
